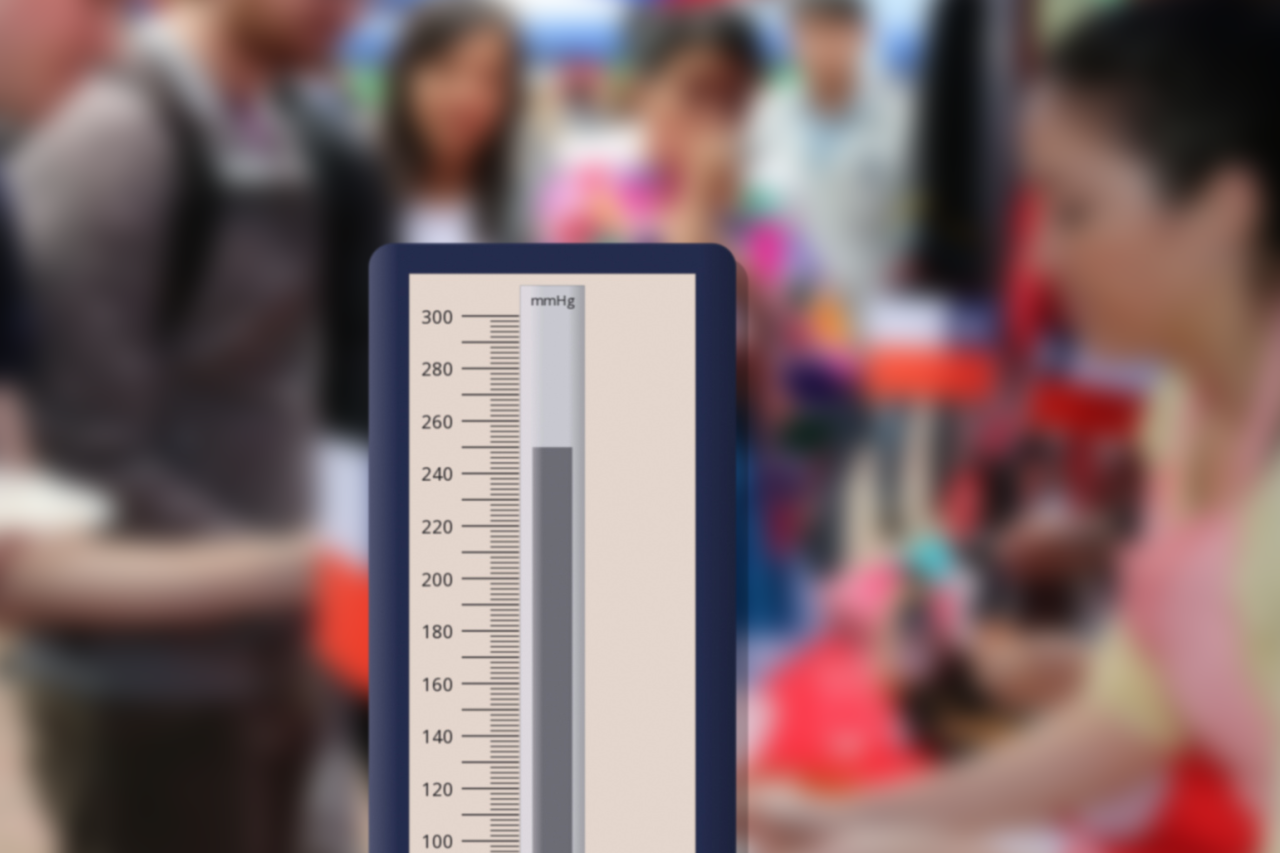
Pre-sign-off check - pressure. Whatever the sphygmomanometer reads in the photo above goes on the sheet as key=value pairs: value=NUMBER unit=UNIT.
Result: value=250 unit=mmHg
